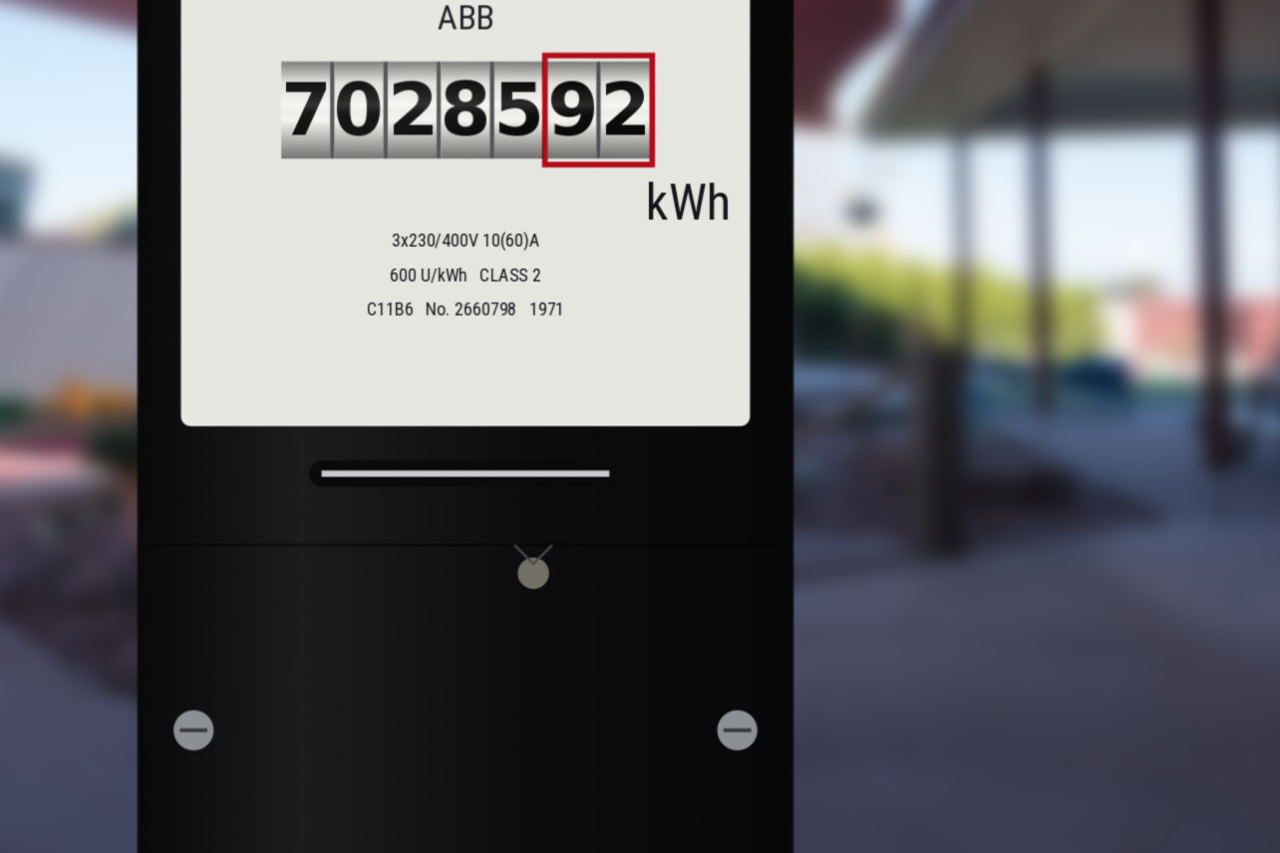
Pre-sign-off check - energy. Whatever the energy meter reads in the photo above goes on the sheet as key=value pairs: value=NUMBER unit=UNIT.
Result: value=70285.92 unit=kWh
